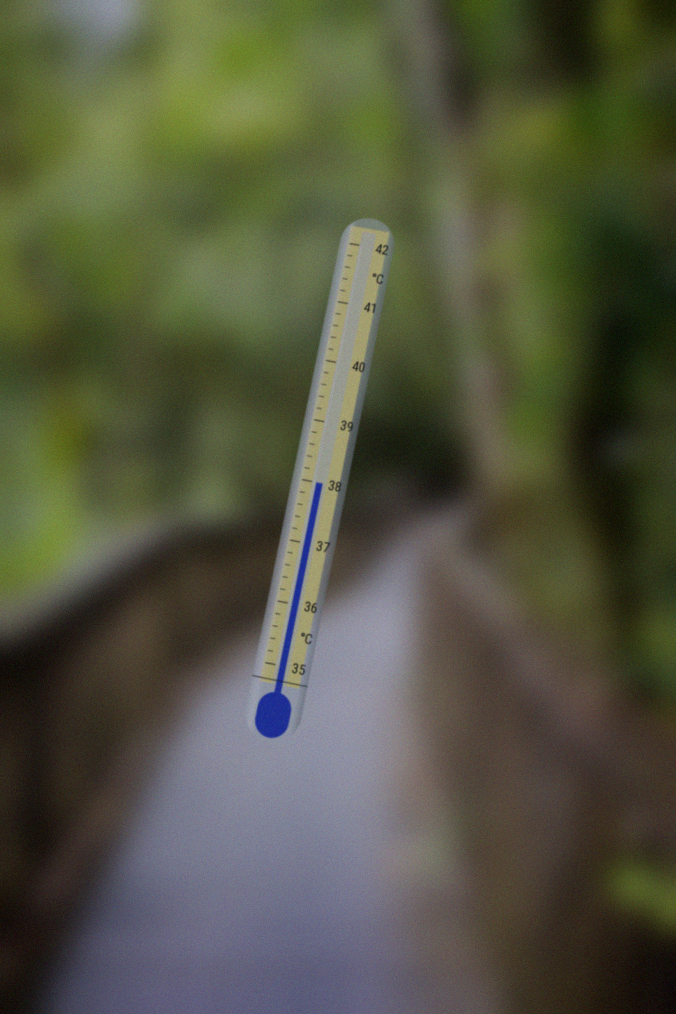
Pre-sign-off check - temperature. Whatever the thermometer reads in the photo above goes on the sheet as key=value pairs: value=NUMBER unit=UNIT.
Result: value=38 unit=°C
